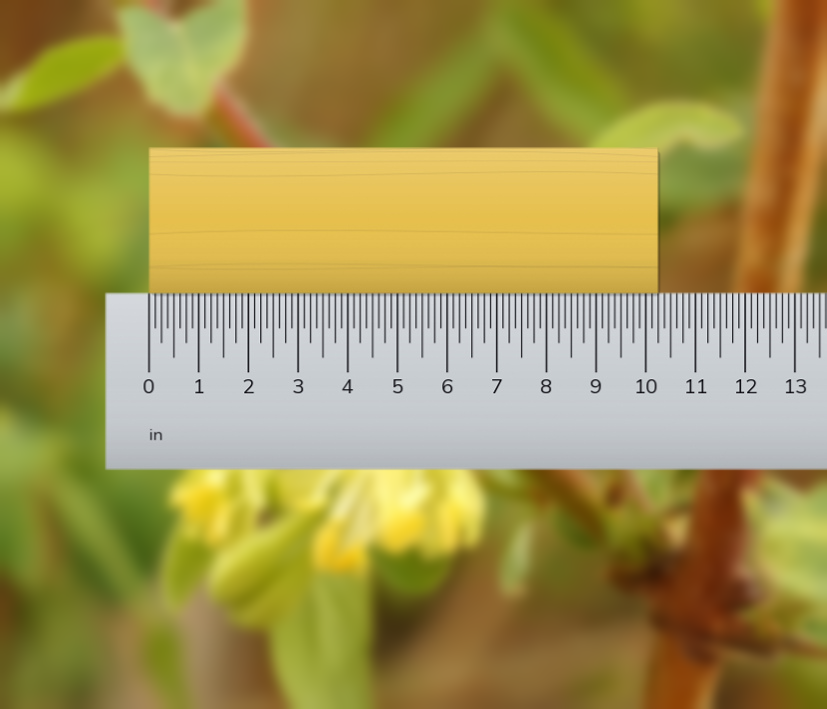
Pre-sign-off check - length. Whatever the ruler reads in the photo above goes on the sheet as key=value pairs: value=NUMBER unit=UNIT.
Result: value=10.25 unit=in
